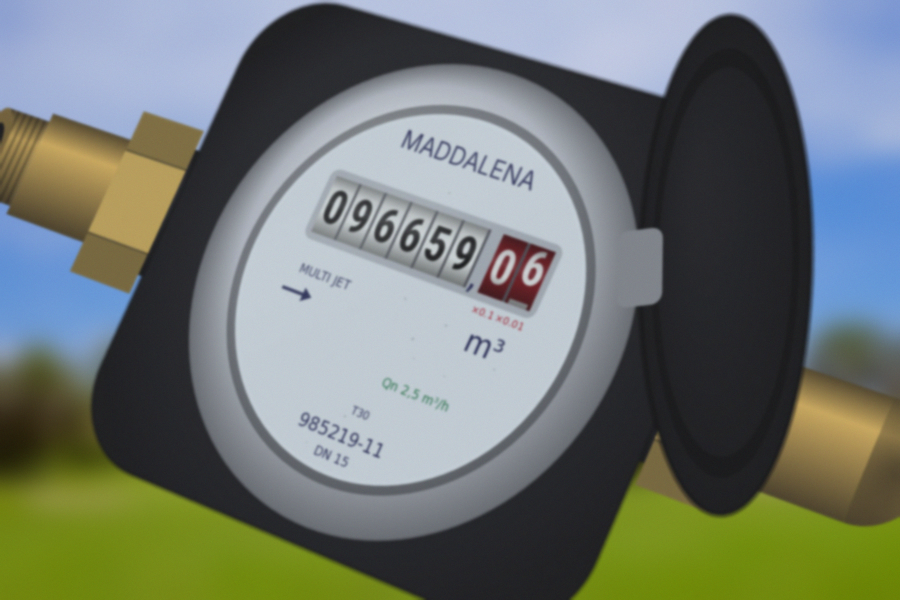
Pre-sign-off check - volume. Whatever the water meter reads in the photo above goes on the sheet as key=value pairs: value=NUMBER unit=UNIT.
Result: value=96659.06 unit=m³
